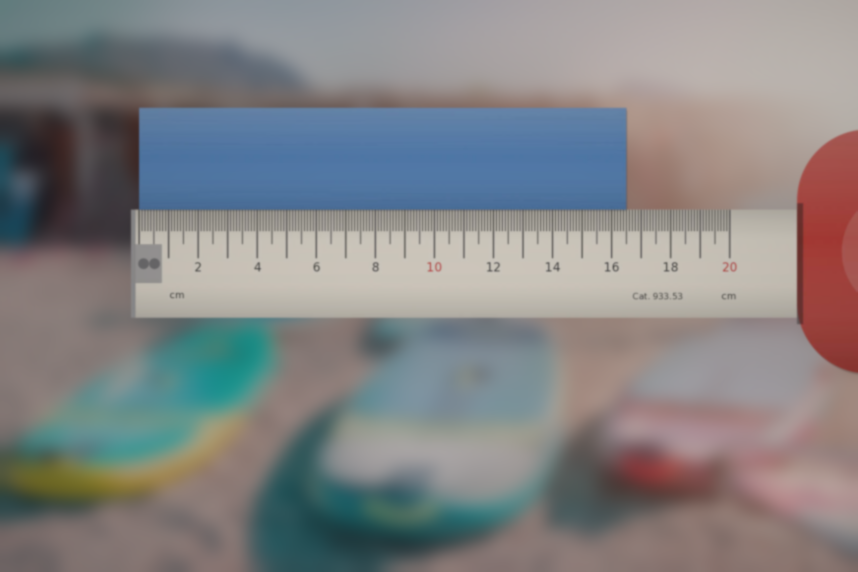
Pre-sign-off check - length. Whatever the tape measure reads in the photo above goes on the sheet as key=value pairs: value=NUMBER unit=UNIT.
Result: value=16.5 unit=cm
